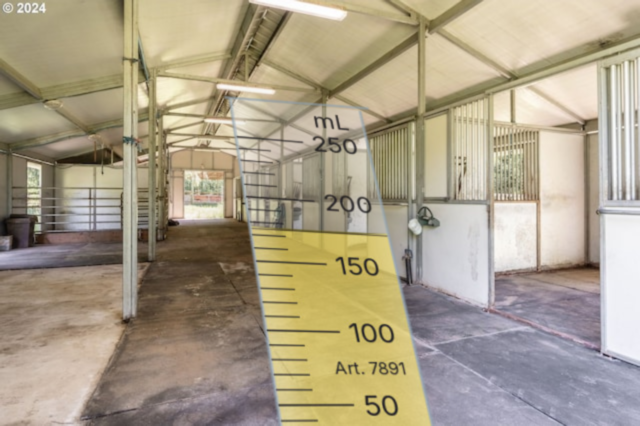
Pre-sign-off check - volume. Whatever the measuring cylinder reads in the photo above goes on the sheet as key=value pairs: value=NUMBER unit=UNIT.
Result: value=175 unit=mL
